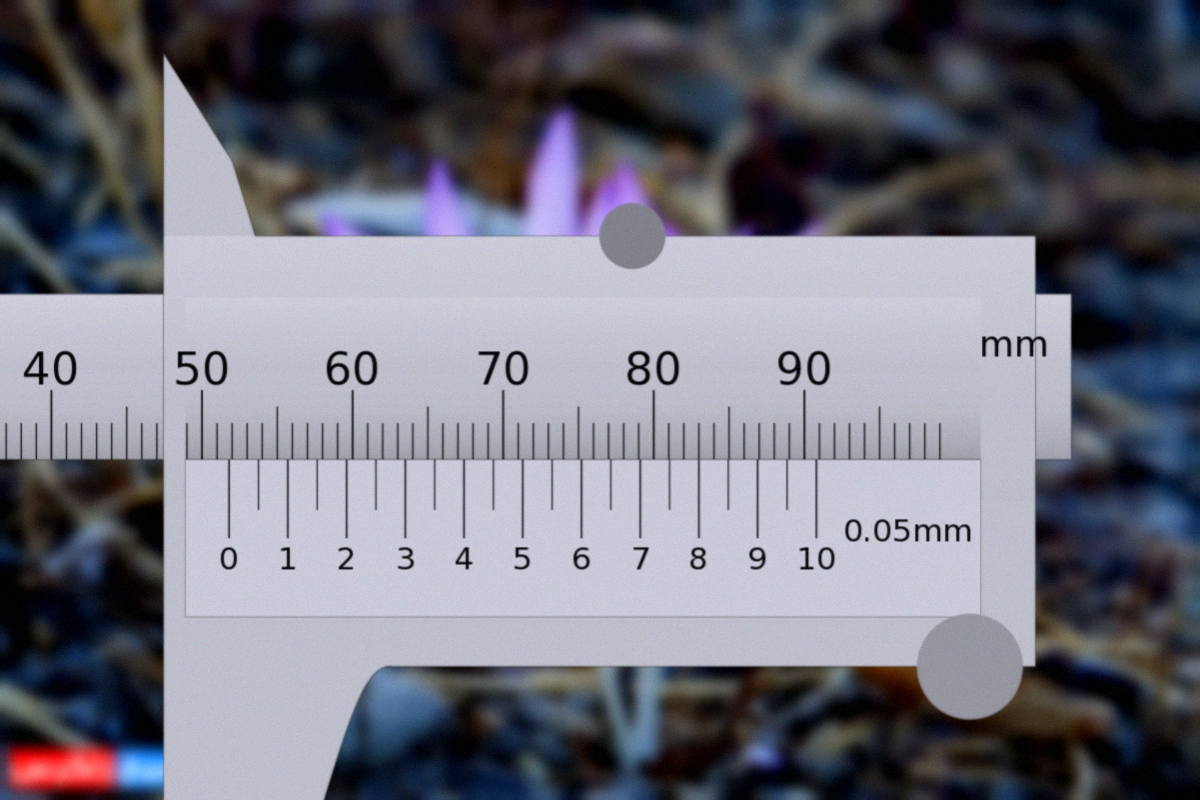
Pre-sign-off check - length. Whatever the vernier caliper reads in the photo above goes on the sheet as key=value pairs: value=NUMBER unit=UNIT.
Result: value=51.8 unit=mm
